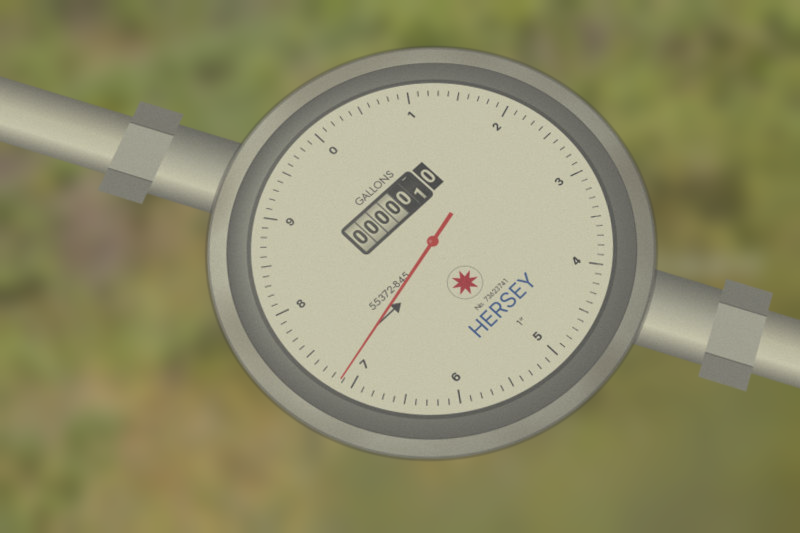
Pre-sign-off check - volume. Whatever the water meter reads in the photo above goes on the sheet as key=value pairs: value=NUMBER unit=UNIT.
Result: value=7.1 unit=gal
